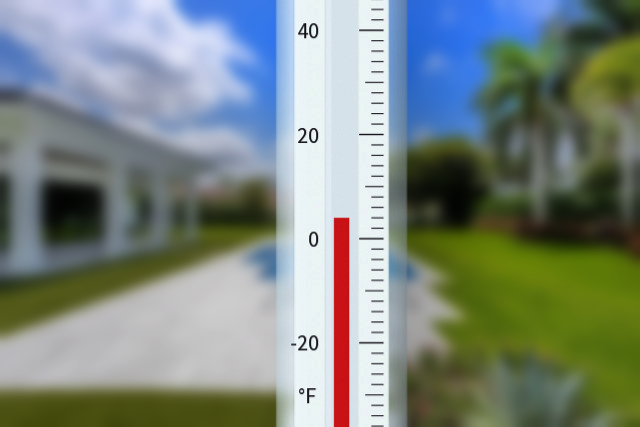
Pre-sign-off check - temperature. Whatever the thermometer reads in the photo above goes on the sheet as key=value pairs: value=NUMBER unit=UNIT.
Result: value=4 unit=°F
